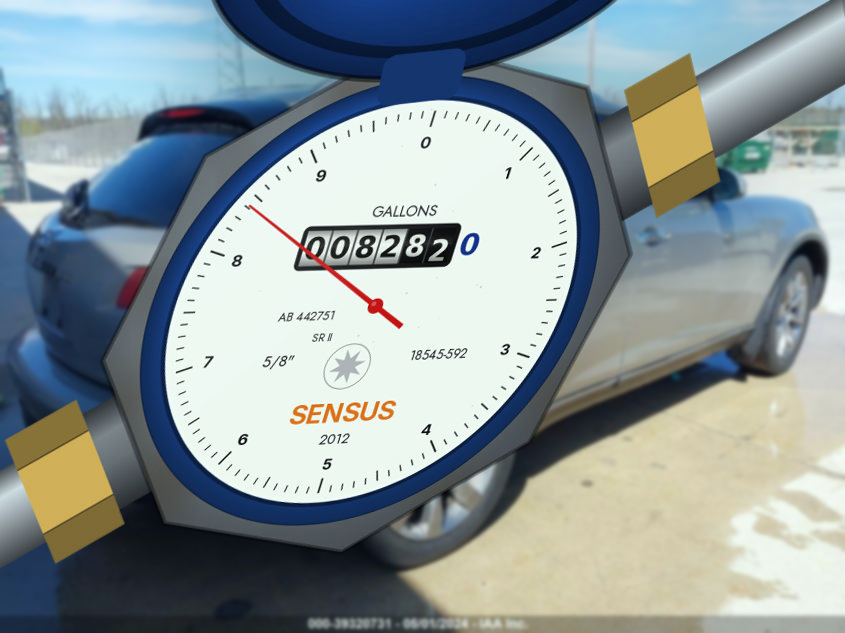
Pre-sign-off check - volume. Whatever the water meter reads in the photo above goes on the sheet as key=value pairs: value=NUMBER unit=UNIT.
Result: value=82818.4 unit=gal
